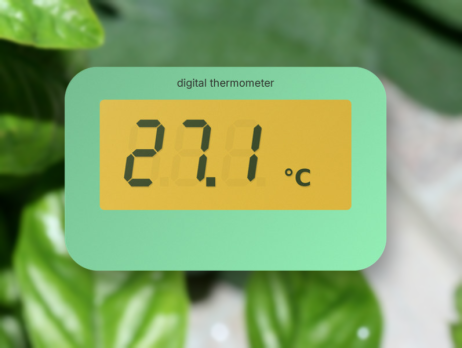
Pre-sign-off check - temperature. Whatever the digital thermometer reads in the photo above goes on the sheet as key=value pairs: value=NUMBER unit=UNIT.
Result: value=27.1 unit=°C
